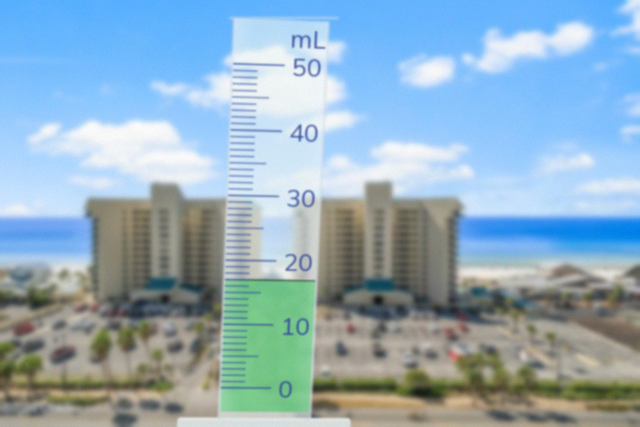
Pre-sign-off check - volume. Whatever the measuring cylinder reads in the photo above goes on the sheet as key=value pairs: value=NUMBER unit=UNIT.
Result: value=17 unit=mL
